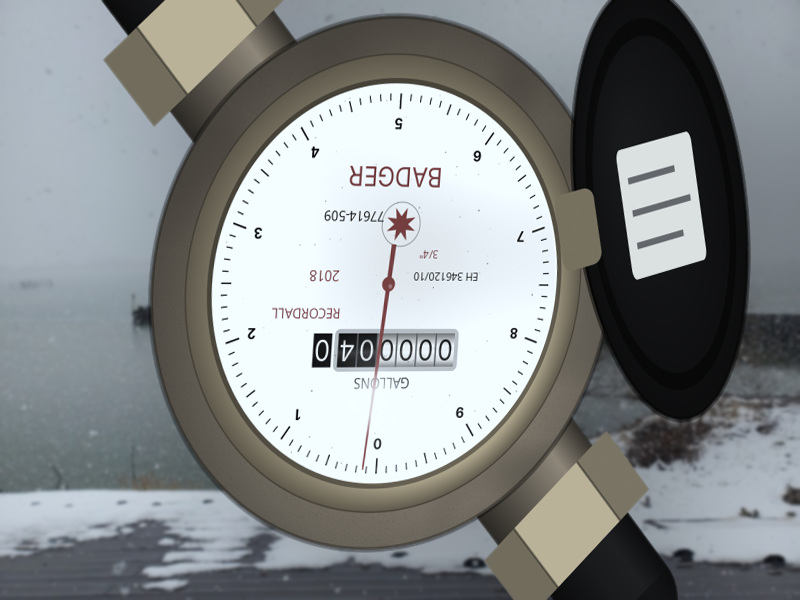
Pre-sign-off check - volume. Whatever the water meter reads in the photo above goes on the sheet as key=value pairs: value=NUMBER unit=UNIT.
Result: value=40.1 unit=gal
